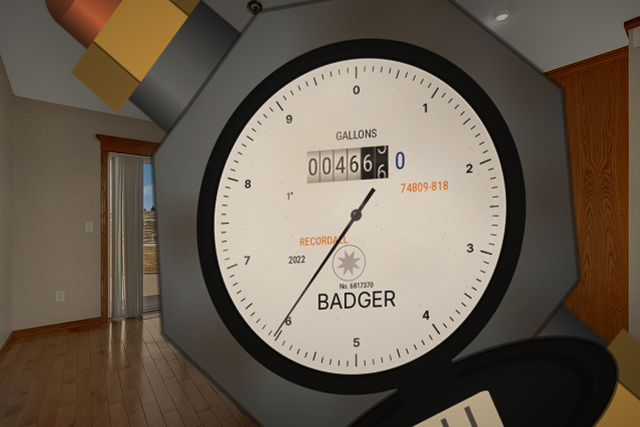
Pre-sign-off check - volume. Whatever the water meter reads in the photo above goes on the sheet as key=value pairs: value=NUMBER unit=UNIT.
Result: value=46656.0 unit=gal
